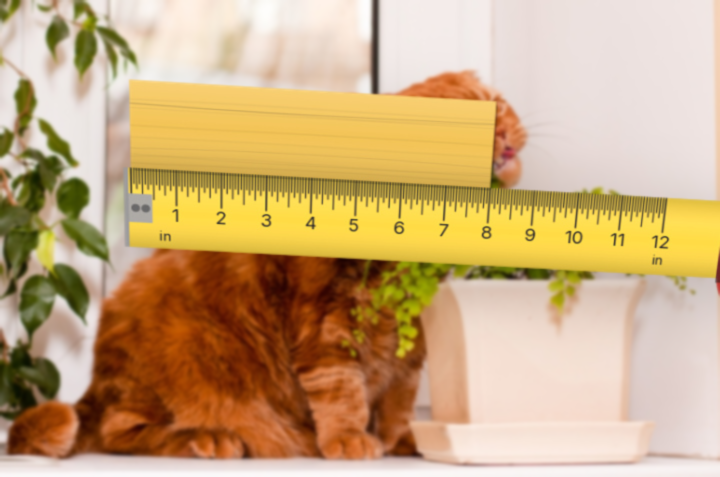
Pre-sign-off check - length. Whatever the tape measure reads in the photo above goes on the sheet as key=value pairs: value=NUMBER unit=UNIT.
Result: value=8 unit=in
